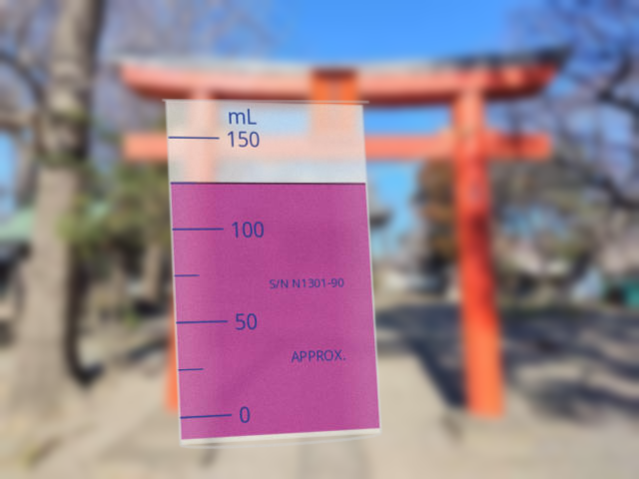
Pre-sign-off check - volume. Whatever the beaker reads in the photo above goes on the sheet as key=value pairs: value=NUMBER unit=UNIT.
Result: value=125 unit=mL
